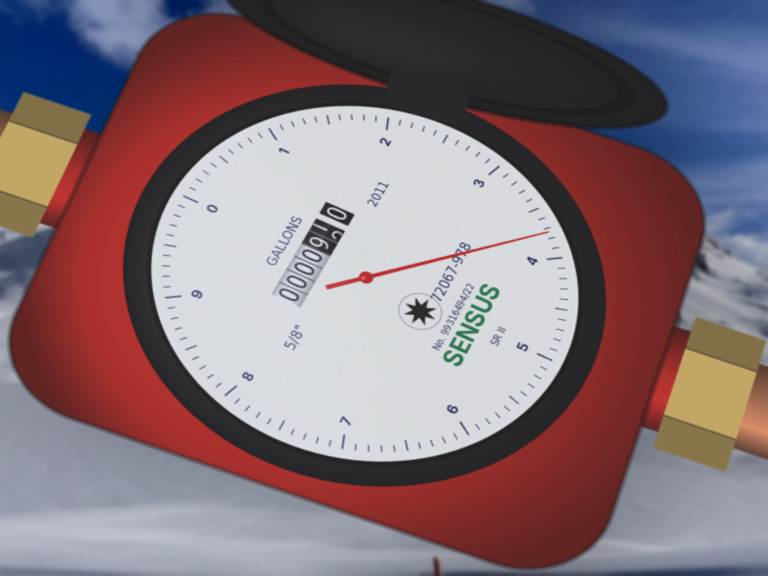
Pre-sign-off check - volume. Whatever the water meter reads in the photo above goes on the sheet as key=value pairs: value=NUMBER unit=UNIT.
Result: value=913.7 unit=gal
